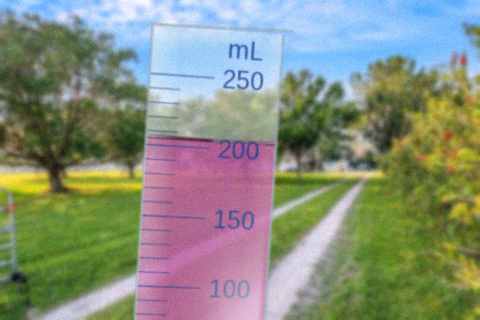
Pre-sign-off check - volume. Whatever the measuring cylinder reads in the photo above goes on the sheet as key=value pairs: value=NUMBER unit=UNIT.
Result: value=205 unit=mL
